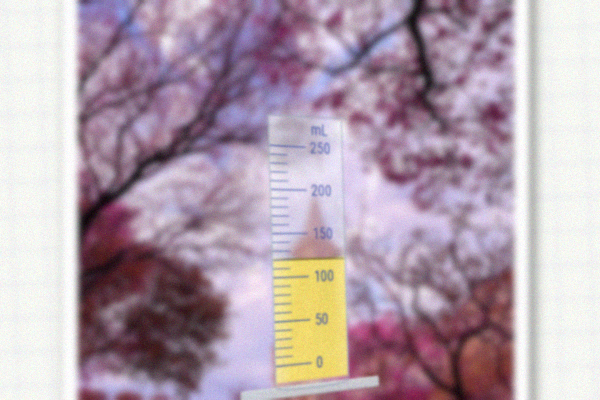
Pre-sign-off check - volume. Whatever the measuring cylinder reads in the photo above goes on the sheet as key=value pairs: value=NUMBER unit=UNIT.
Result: value=120 unit=mL
